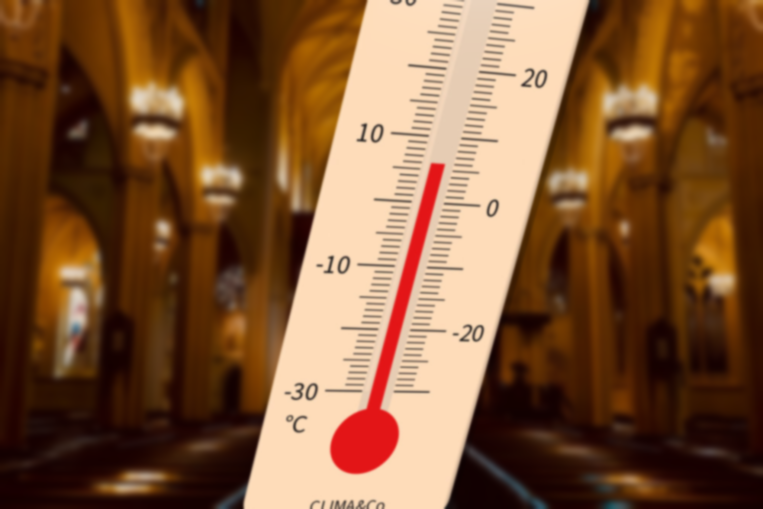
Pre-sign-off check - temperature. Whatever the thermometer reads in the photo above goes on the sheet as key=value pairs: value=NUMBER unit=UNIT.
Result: value=6 unit=°C
